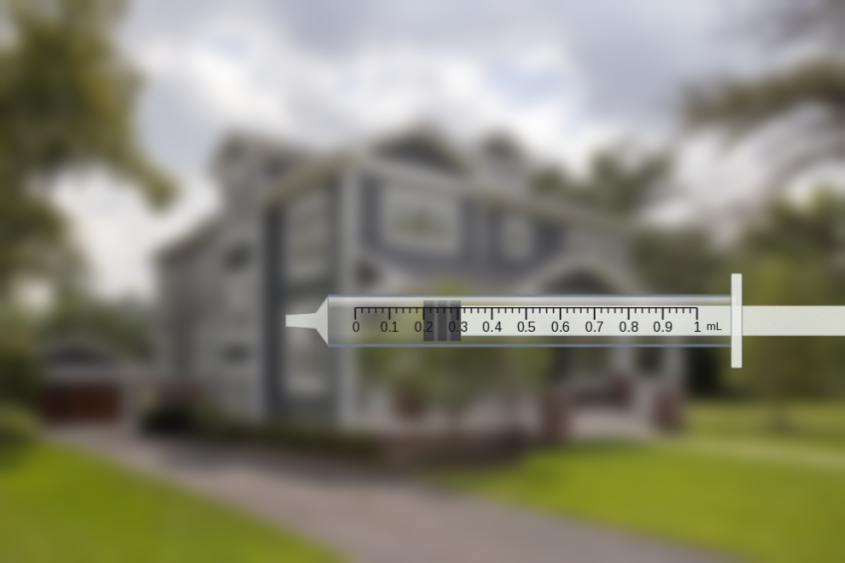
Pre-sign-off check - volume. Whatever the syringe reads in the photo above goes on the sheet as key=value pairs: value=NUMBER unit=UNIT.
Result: value=0.2 unit=mL
